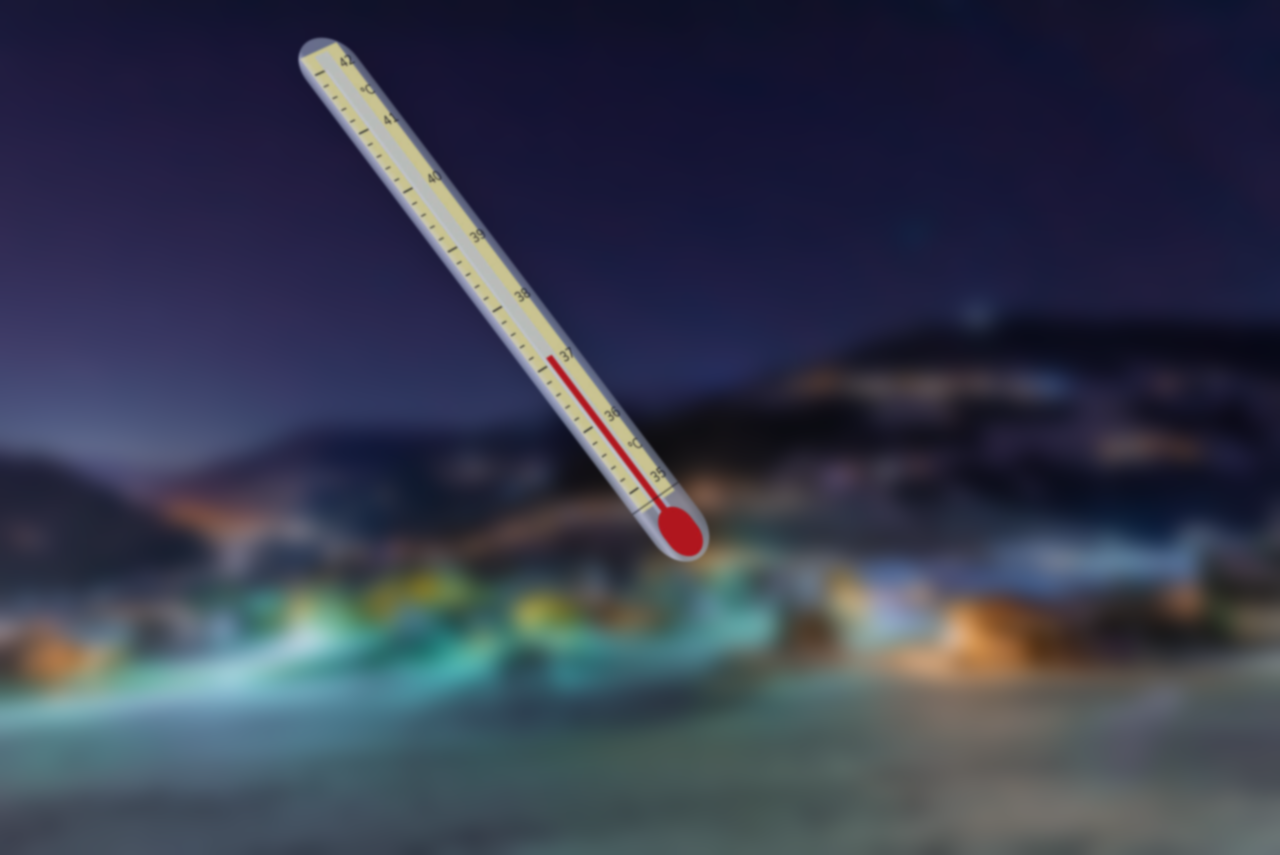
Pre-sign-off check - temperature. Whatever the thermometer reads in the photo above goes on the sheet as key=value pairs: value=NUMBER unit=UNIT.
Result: value=37.1 unit=°C
